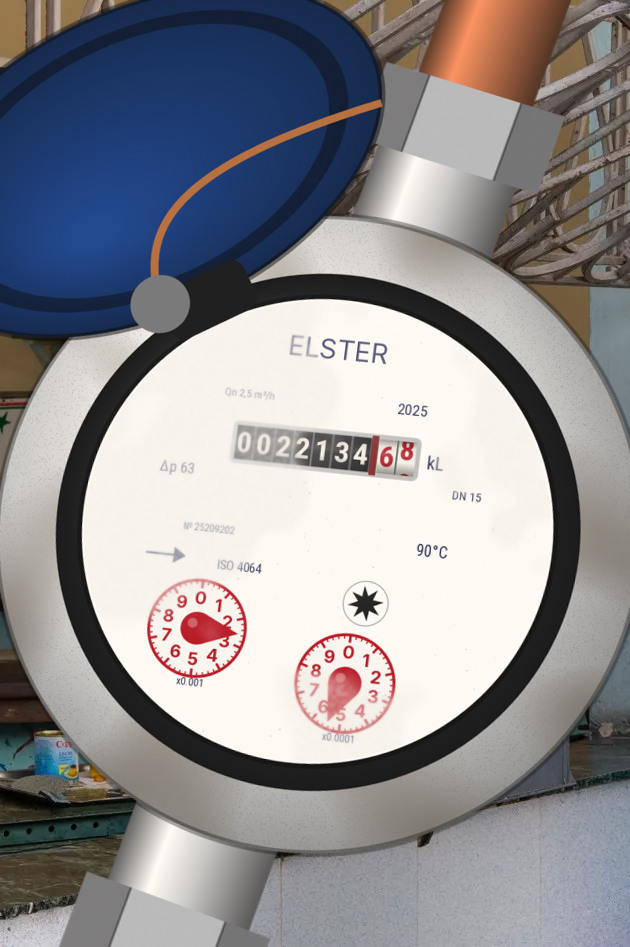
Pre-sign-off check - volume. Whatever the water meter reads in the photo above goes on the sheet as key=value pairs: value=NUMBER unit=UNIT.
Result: value=22134.6825 unit=kL
